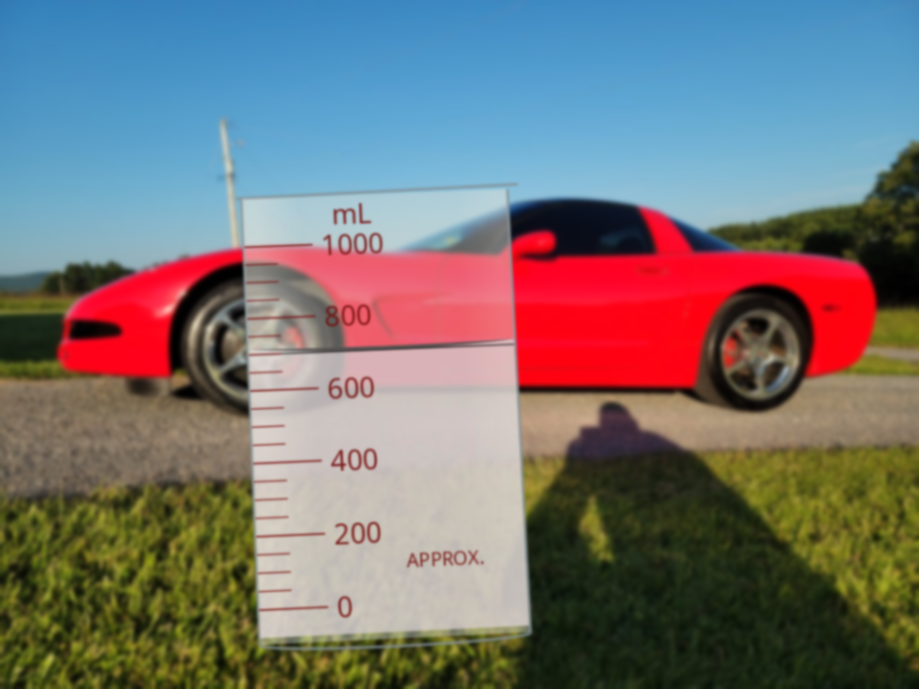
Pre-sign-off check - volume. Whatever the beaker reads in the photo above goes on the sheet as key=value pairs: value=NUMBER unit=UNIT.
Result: value=700 unit=mL
